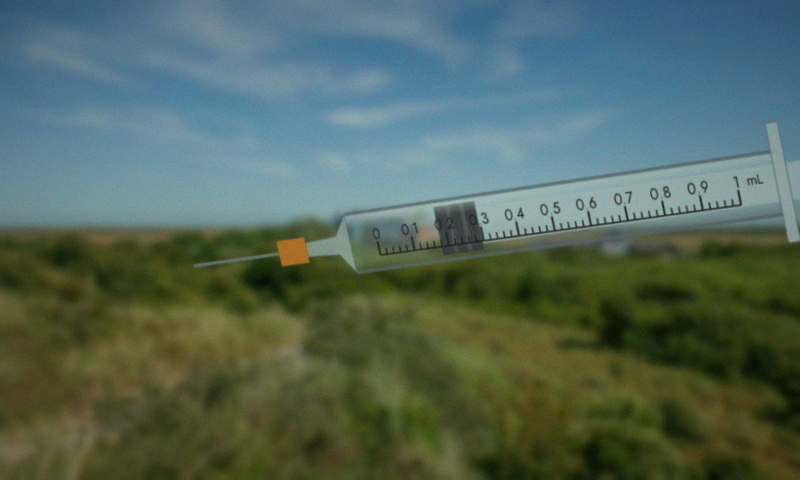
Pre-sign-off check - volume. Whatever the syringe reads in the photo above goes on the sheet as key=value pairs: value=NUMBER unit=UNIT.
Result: value=0.18 unit=mL
